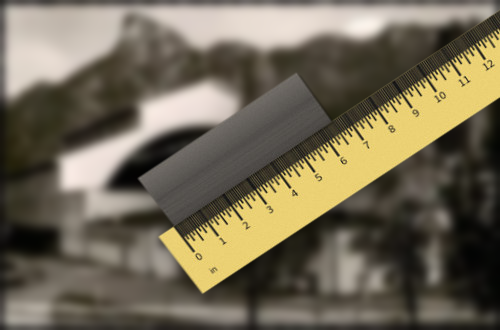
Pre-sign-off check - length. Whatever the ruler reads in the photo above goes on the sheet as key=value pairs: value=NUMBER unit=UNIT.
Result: value=6.5 unit=in
